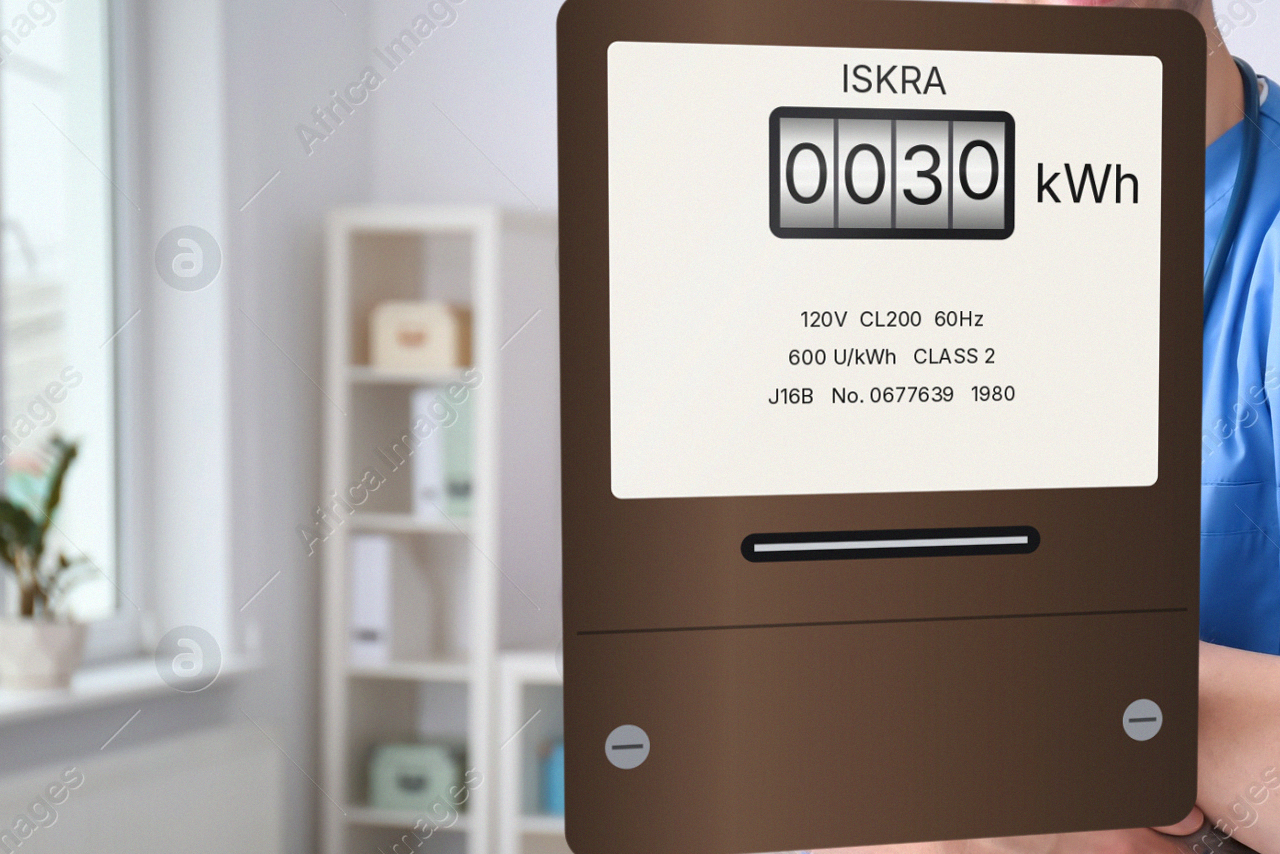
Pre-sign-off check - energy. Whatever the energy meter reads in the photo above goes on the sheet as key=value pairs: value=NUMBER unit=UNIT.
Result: value=30 unit=kWh
